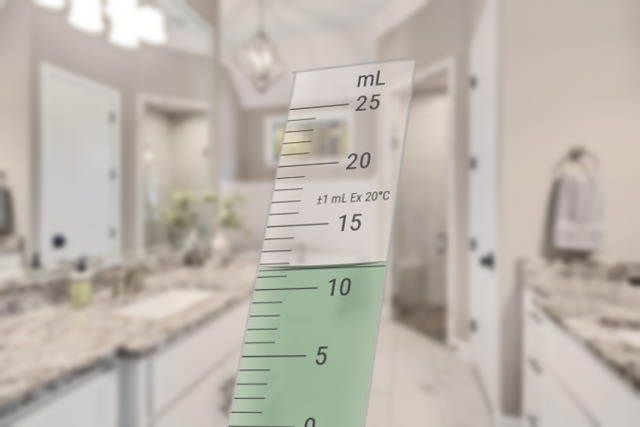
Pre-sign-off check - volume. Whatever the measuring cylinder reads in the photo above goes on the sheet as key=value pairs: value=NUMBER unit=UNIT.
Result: value=11.5 unit=mL
